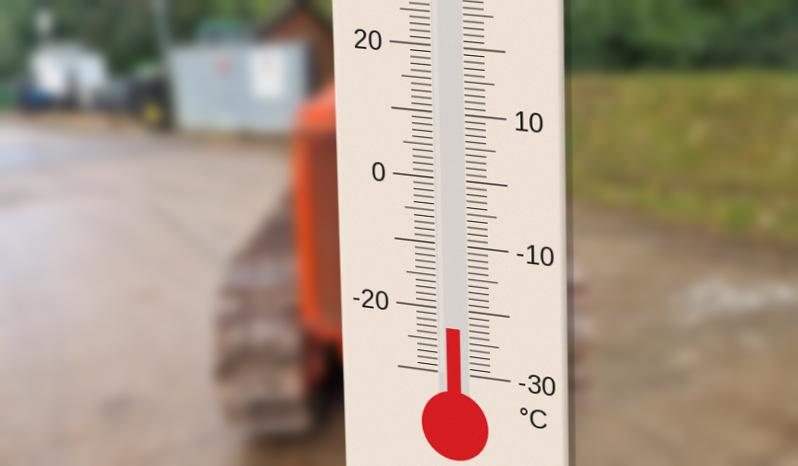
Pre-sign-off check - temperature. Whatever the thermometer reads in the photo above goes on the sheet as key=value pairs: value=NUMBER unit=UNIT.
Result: value=-23 unit=°C
